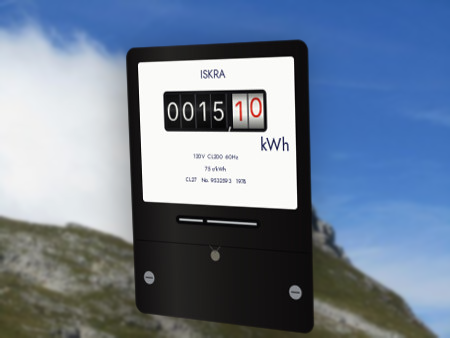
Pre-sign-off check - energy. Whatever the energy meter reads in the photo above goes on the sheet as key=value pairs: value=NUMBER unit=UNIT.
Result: value=15.10 unit=kWh
